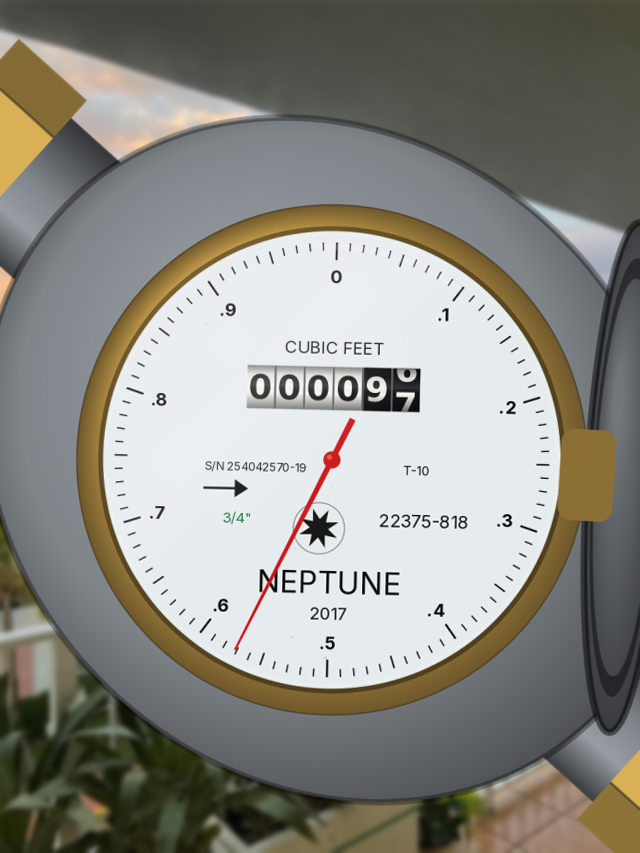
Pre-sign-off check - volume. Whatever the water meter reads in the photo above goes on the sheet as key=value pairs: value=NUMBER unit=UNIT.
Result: value=96.57 unit=ft³
